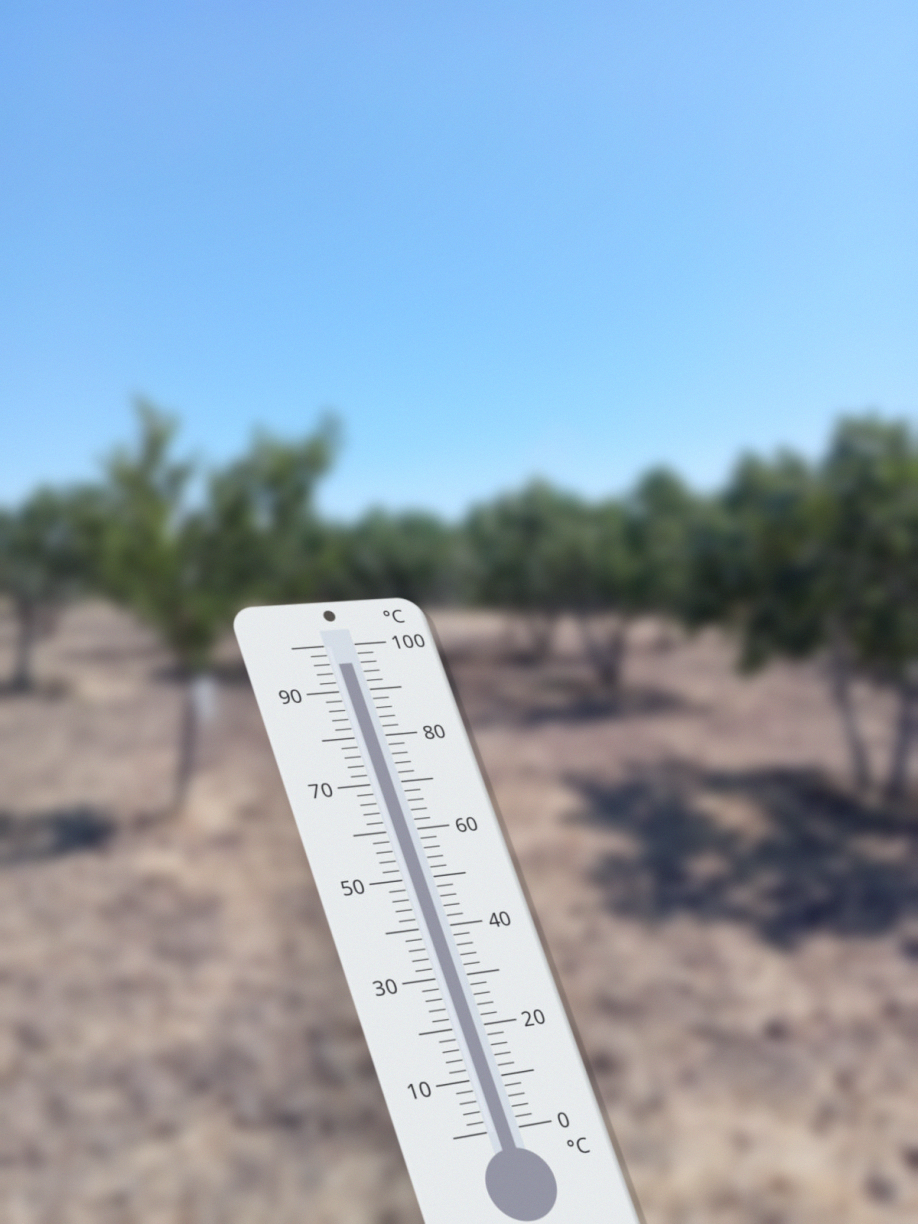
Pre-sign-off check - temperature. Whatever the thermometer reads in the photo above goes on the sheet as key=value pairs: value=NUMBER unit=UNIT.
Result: value=96 unit=°C
